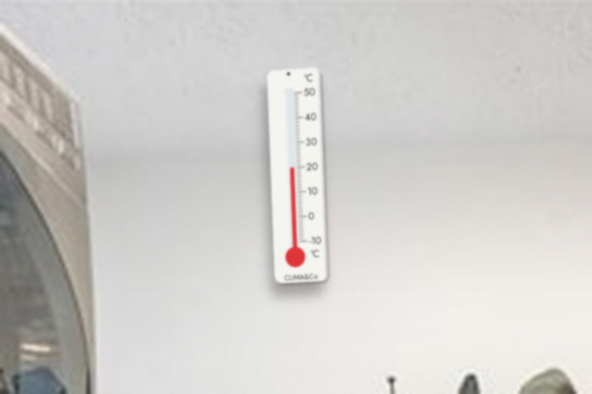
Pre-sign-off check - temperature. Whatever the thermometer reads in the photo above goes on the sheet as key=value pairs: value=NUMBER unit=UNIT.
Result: value=20 unit=°C
